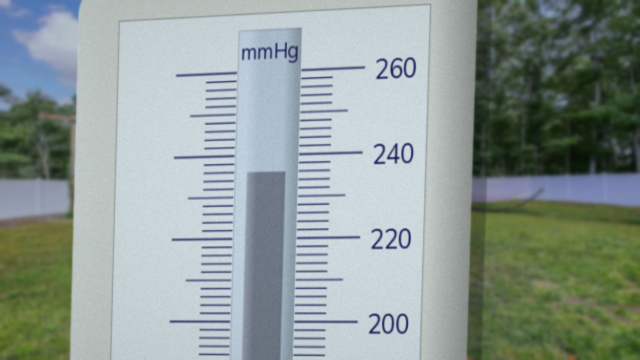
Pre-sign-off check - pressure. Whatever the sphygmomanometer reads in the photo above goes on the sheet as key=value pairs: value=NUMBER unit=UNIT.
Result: value=236 unit=mmHg
